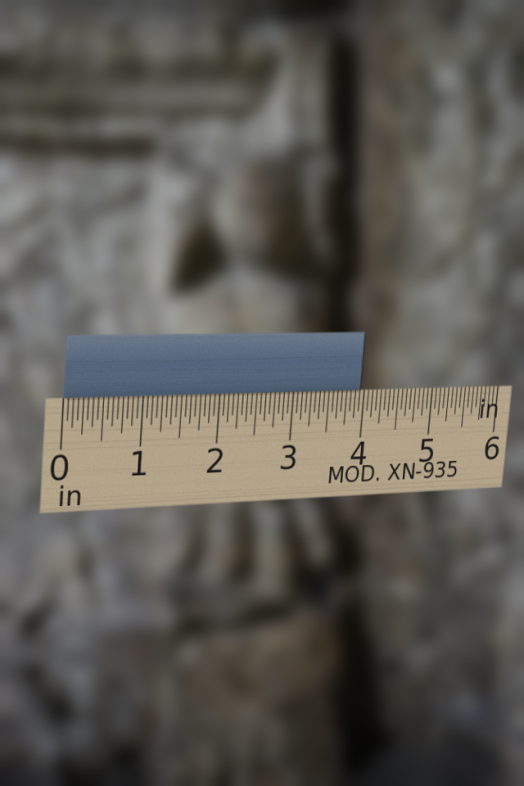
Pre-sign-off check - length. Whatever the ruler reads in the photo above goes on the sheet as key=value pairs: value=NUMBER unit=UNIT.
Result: value=3.9375 unit=in
